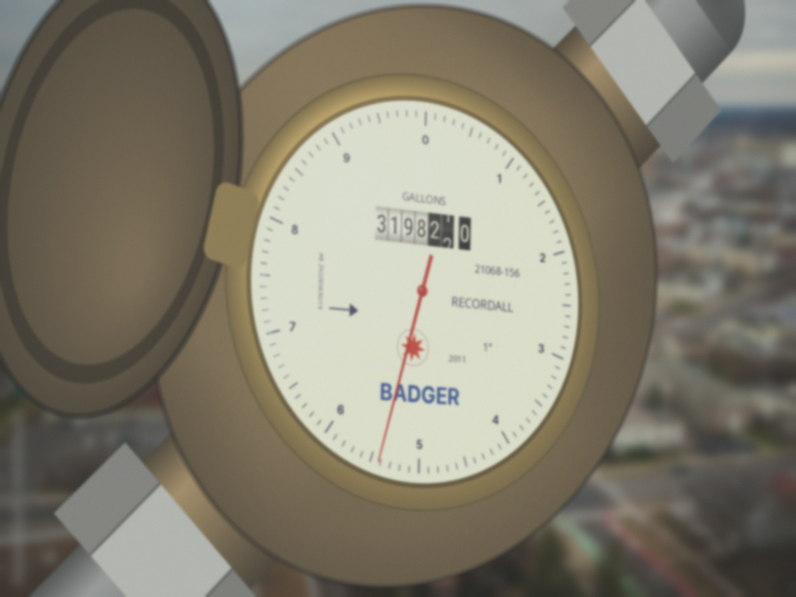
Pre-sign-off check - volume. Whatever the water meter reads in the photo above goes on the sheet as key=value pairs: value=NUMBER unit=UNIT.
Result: value=3198215.4 unit=gal
